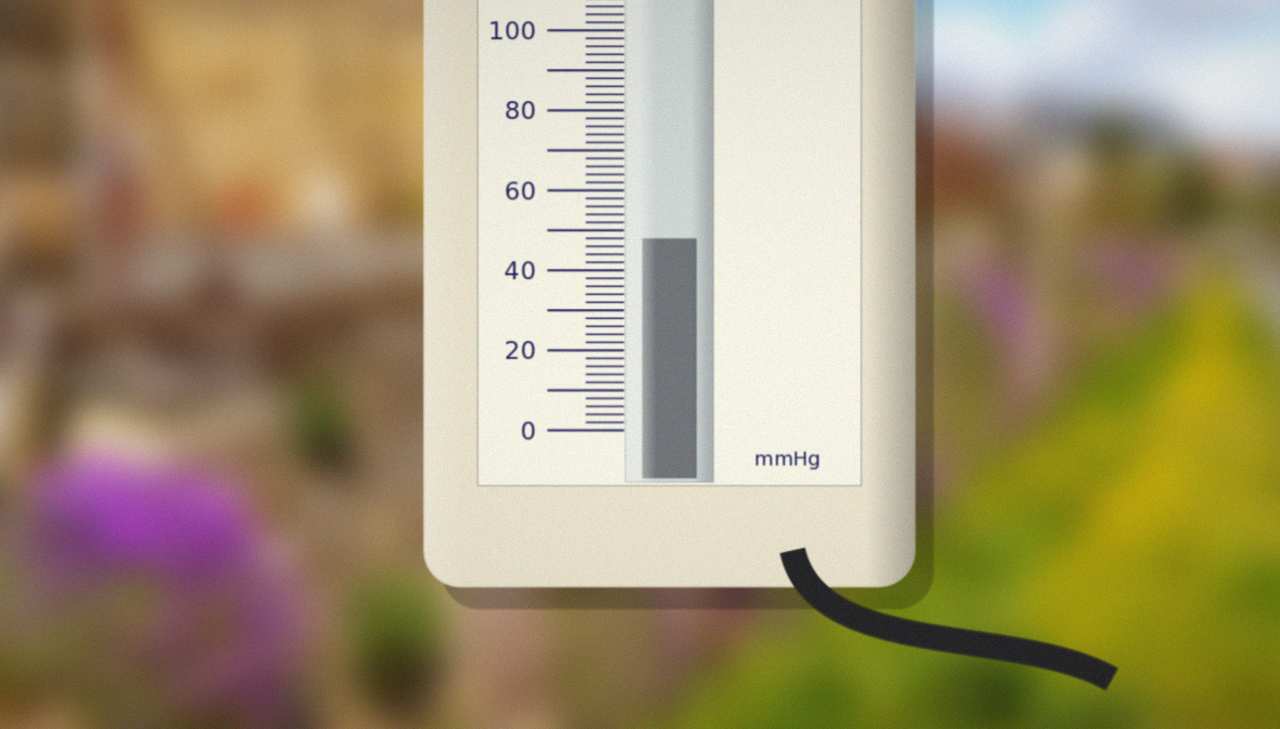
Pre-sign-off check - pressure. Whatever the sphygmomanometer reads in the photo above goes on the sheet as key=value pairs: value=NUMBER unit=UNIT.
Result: value=48 unit=mmHg
